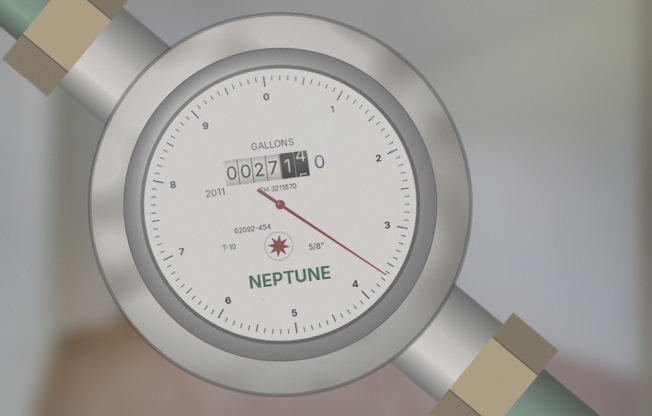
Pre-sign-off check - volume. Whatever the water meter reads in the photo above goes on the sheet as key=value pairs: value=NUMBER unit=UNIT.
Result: value=27143.6 unit=gal
